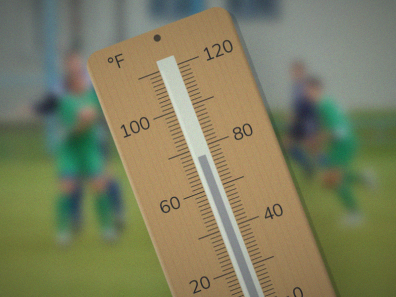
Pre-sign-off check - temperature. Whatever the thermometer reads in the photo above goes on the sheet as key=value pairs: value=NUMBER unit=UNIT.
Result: value=76 unit=°F
